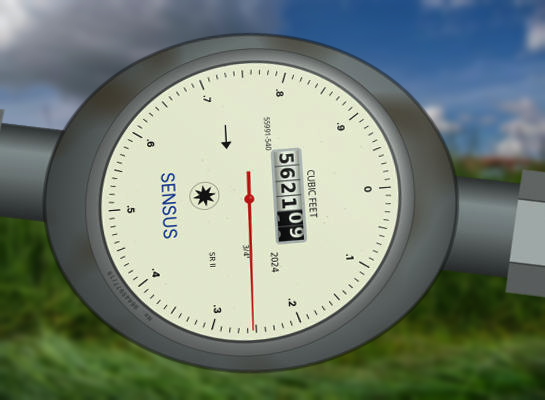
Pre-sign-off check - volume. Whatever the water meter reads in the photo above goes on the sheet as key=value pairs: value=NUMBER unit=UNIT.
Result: value=562109.25 unit=ft³
